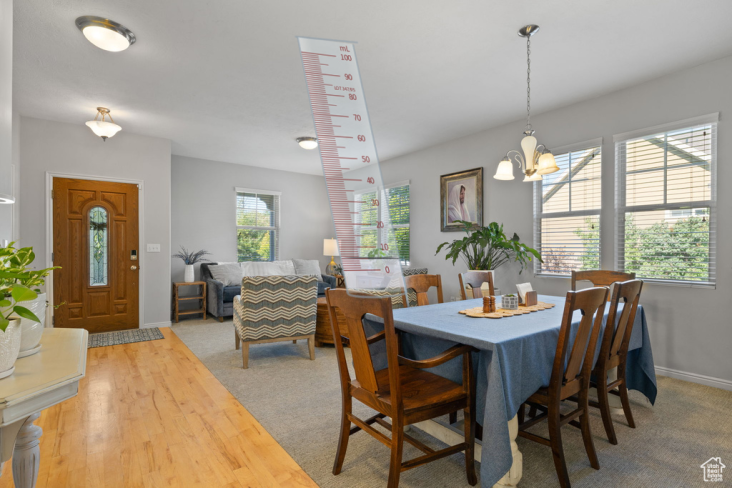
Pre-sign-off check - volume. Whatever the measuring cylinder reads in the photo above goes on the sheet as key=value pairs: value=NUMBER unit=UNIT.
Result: value=5 unit=mL
